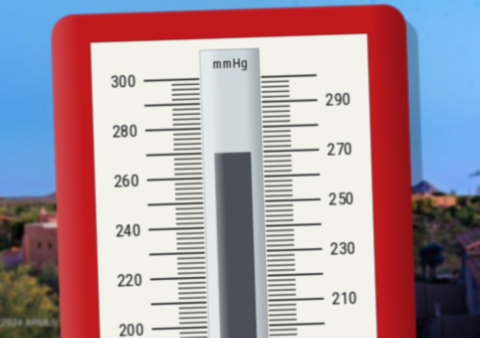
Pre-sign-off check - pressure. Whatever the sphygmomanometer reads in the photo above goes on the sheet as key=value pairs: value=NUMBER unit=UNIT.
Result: value=270 unit=mmHg
